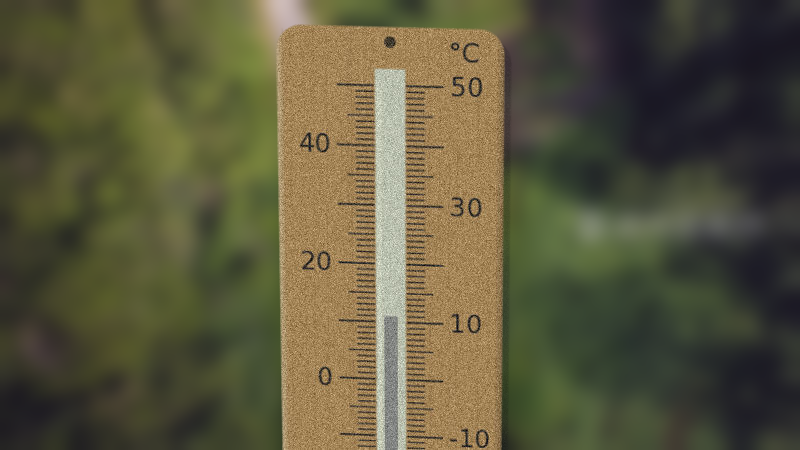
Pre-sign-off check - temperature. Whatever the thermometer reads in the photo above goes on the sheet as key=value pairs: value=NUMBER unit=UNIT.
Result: value=11 unit=°C
